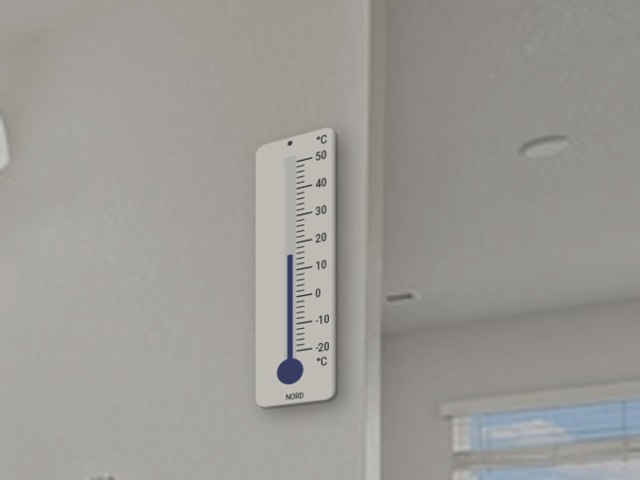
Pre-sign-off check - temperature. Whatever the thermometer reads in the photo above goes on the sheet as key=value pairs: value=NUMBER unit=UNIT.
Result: value=16 unit=°C
